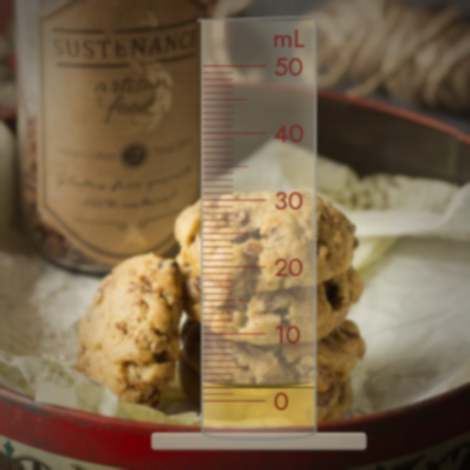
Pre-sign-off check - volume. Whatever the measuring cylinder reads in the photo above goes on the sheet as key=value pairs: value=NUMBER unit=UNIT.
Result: value=2 unit=mL
